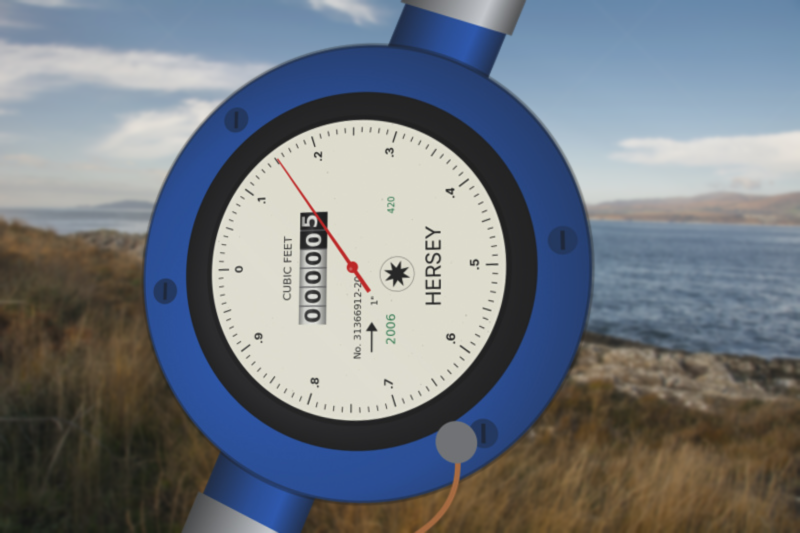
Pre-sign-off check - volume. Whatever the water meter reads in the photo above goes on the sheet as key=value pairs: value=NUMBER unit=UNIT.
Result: value=5.15 unit=ft³
